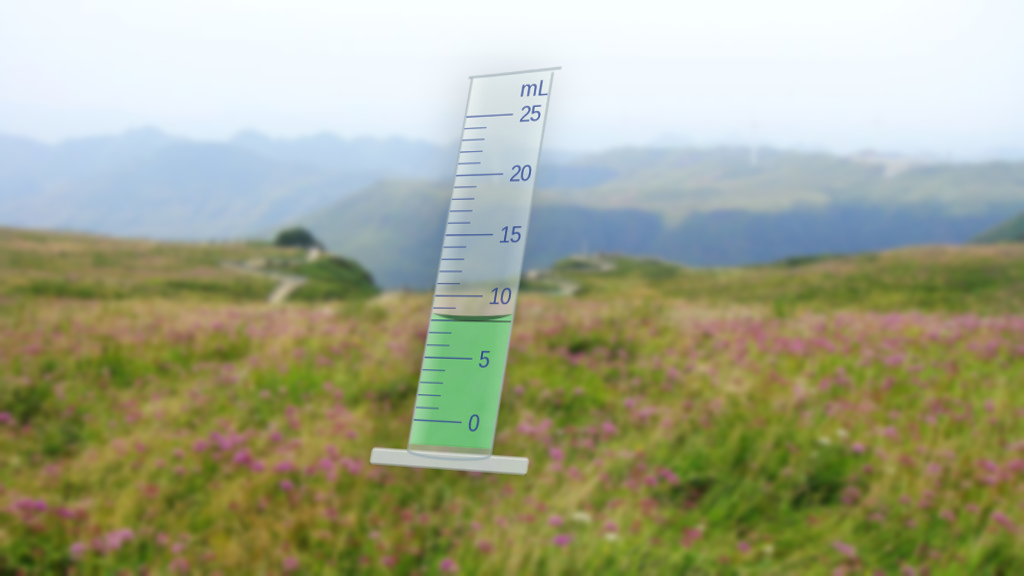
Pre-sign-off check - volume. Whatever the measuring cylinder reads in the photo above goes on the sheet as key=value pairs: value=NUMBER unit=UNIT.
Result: value=8 unit=mL
